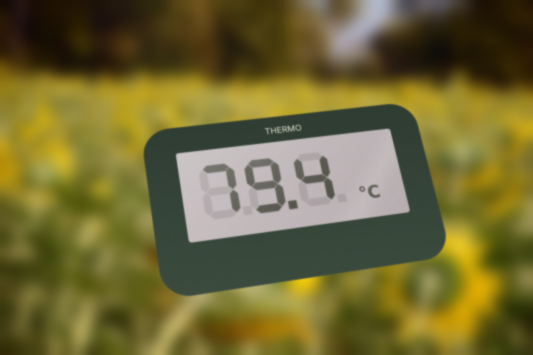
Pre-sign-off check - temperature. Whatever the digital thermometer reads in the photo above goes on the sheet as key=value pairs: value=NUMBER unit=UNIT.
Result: value=79.4 unit=°C
